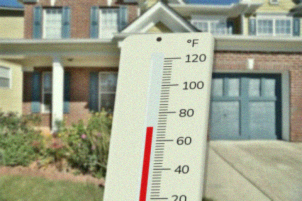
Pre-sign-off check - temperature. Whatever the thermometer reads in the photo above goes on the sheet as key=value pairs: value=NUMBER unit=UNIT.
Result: value=70 unit=°F
